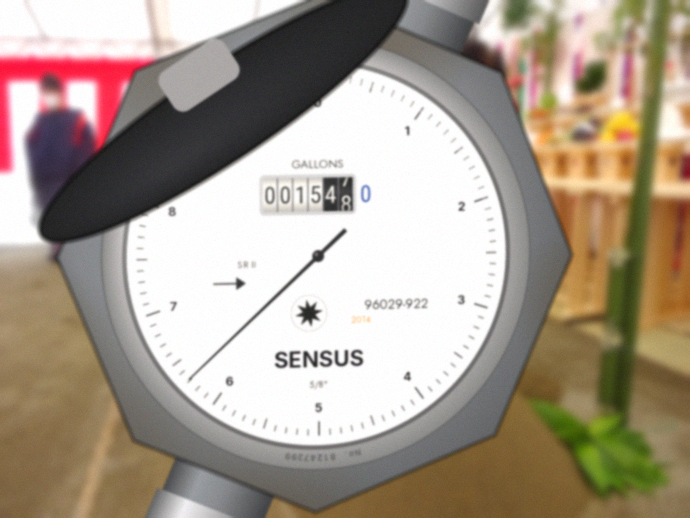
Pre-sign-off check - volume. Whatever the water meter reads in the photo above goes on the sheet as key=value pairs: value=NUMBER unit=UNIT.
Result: value=15476.3 unit=gal
